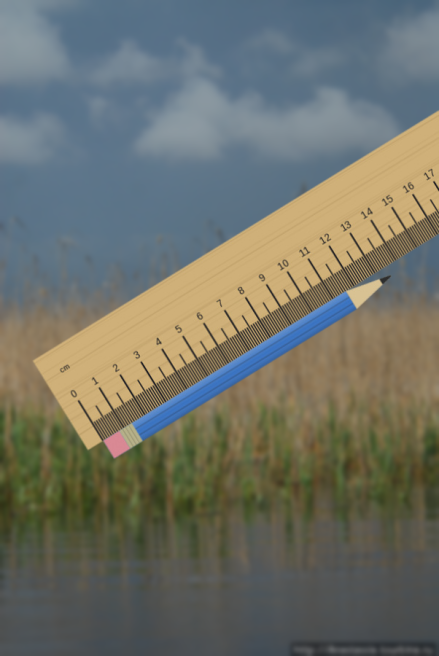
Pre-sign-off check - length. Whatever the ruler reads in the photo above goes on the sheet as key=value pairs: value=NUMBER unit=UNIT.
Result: value=13.5 unit=cm
